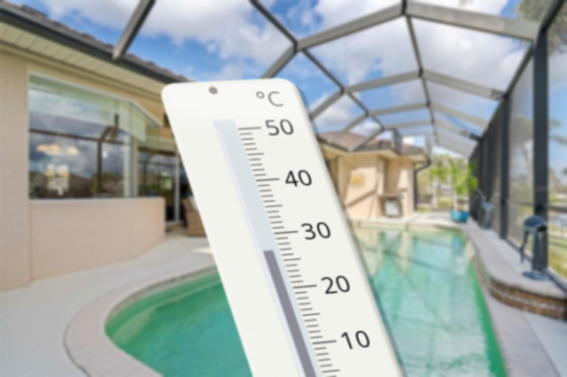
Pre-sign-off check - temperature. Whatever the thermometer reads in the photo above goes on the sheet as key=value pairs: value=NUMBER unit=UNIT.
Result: value=27 unit=°C
